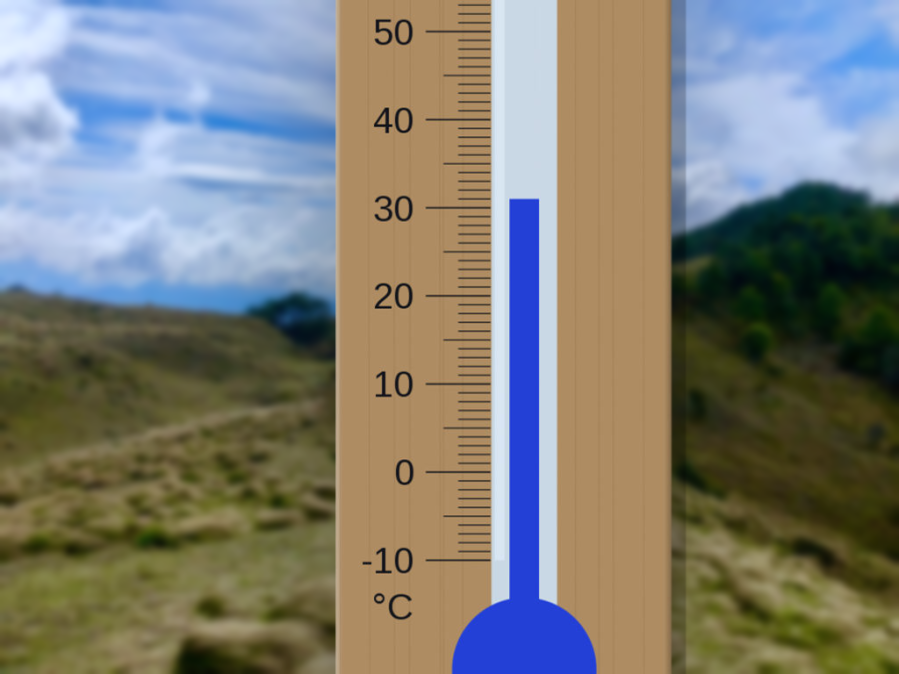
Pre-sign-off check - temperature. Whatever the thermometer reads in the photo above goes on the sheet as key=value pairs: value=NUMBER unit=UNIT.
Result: value=31 unit=°C
